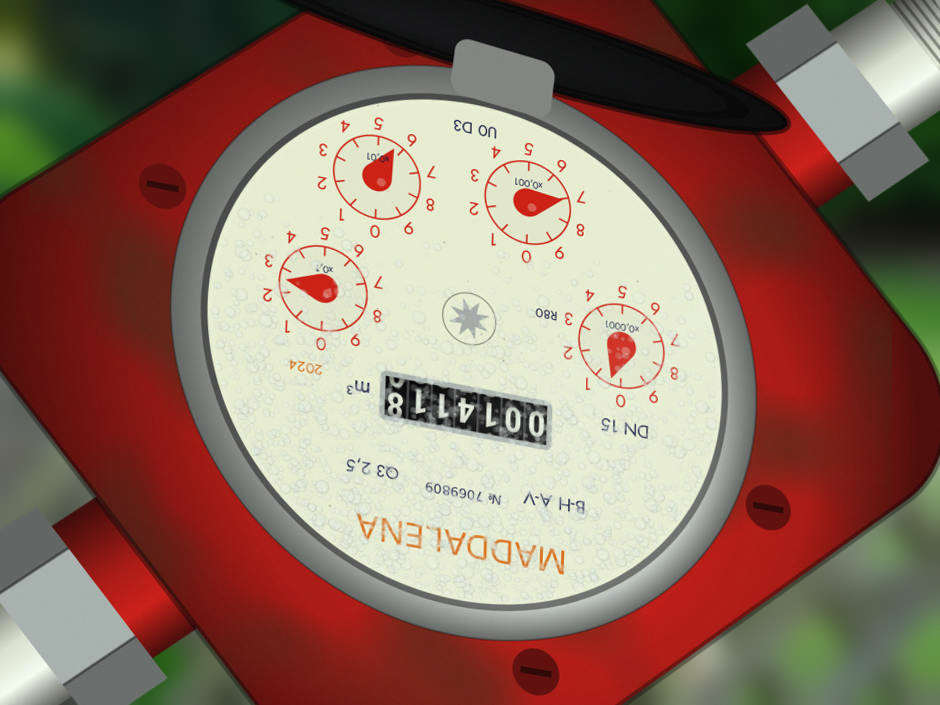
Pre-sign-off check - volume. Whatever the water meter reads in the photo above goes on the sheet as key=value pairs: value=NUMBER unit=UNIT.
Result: value=14118.2570 unit=m³
